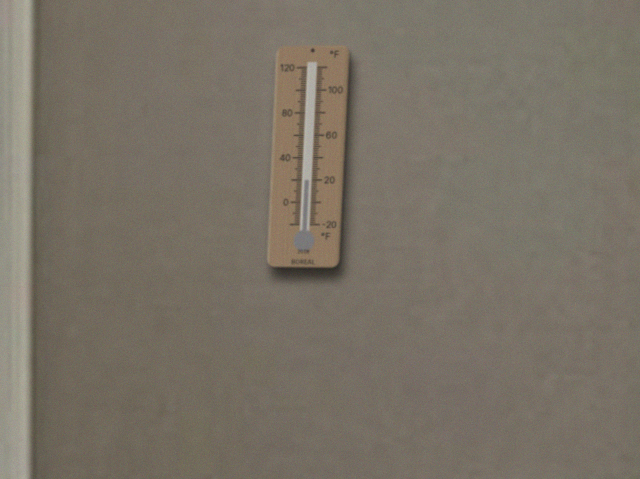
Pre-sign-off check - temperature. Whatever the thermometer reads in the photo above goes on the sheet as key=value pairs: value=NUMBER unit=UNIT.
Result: value=20 unit=°F
